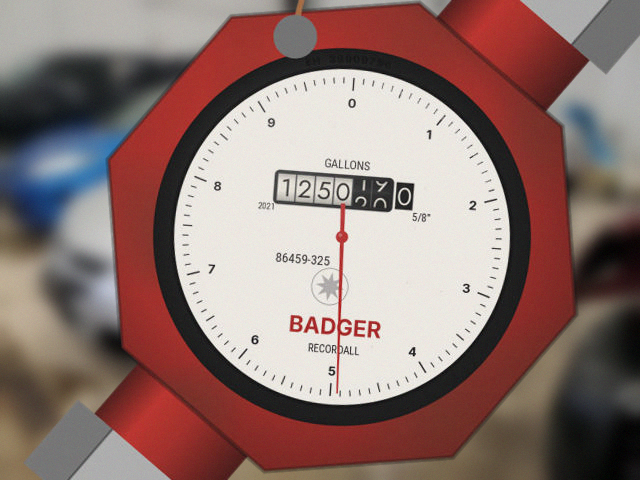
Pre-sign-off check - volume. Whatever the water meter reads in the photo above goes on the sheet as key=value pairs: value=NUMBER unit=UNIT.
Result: value=1250194.9 unit=gal
